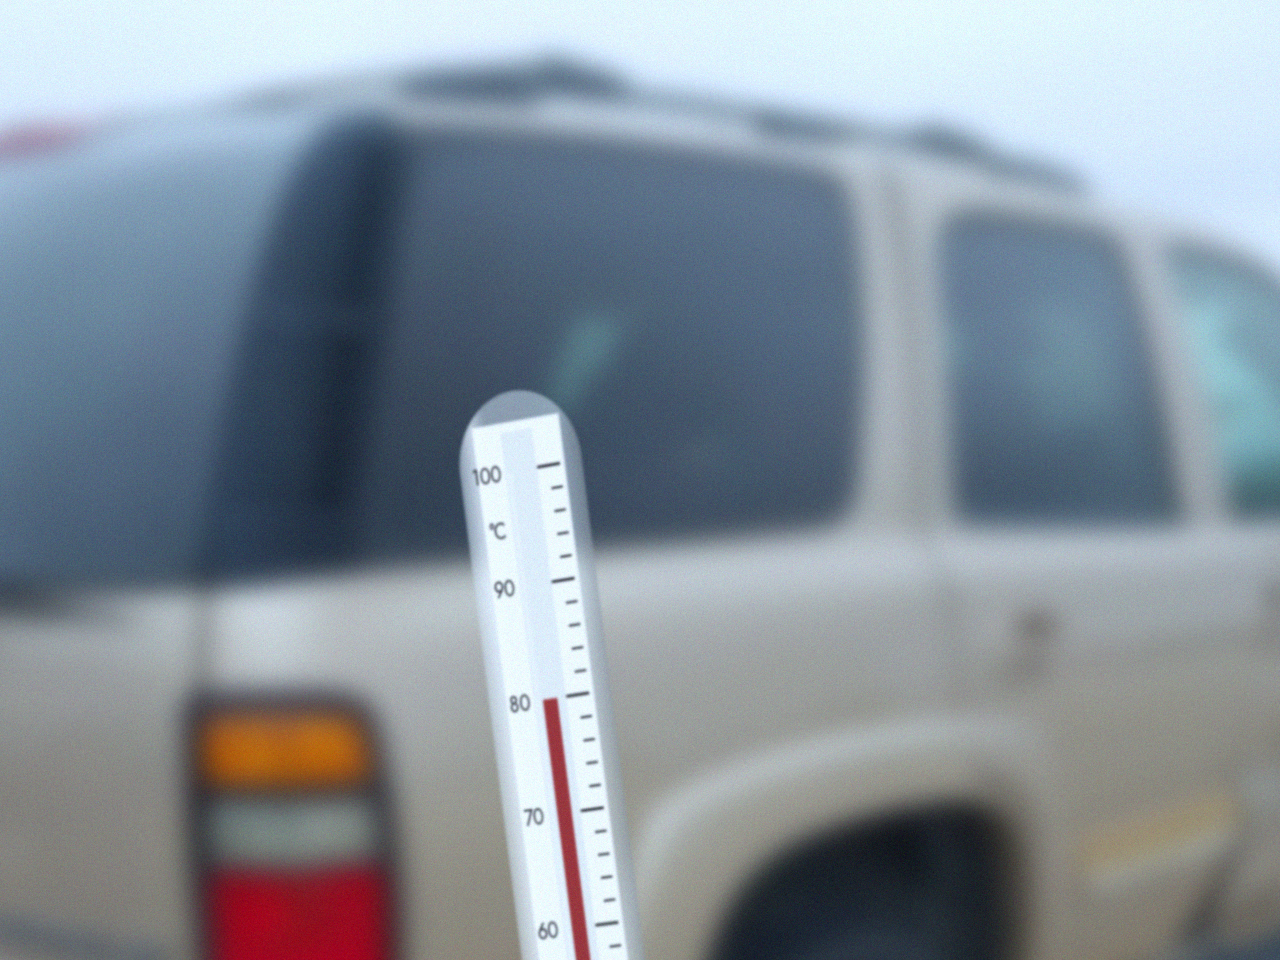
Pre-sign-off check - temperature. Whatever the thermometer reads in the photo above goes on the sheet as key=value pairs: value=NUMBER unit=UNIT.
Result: value=80 unit=°C
